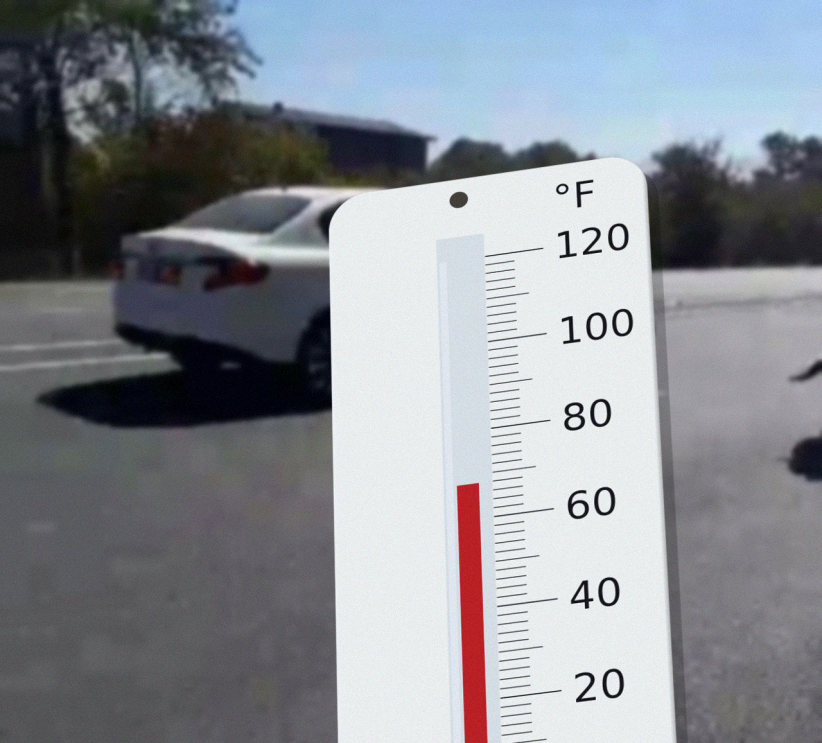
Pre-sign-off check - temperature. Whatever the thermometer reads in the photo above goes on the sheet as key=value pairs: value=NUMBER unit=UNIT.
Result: value=68 unit=°F
